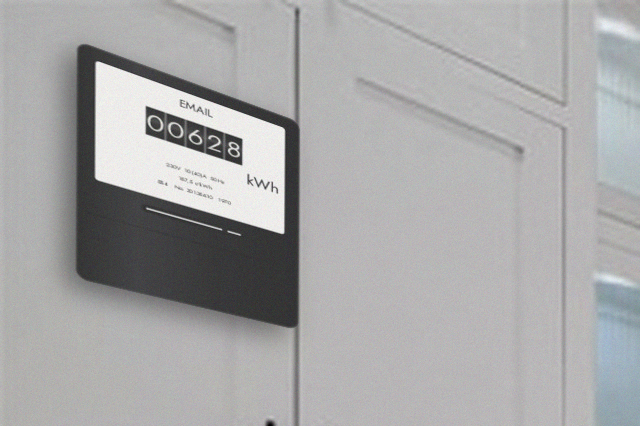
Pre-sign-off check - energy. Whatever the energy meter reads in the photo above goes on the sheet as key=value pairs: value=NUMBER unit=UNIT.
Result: value=628 unit=kWh
